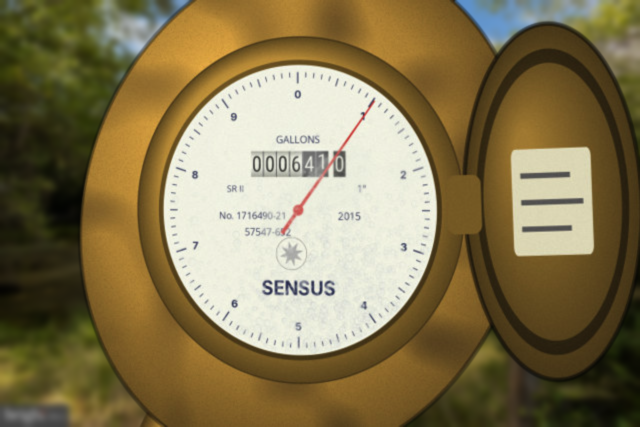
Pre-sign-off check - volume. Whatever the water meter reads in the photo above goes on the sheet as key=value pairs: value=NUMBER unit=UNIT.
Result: value=6411.0 unit=gal
